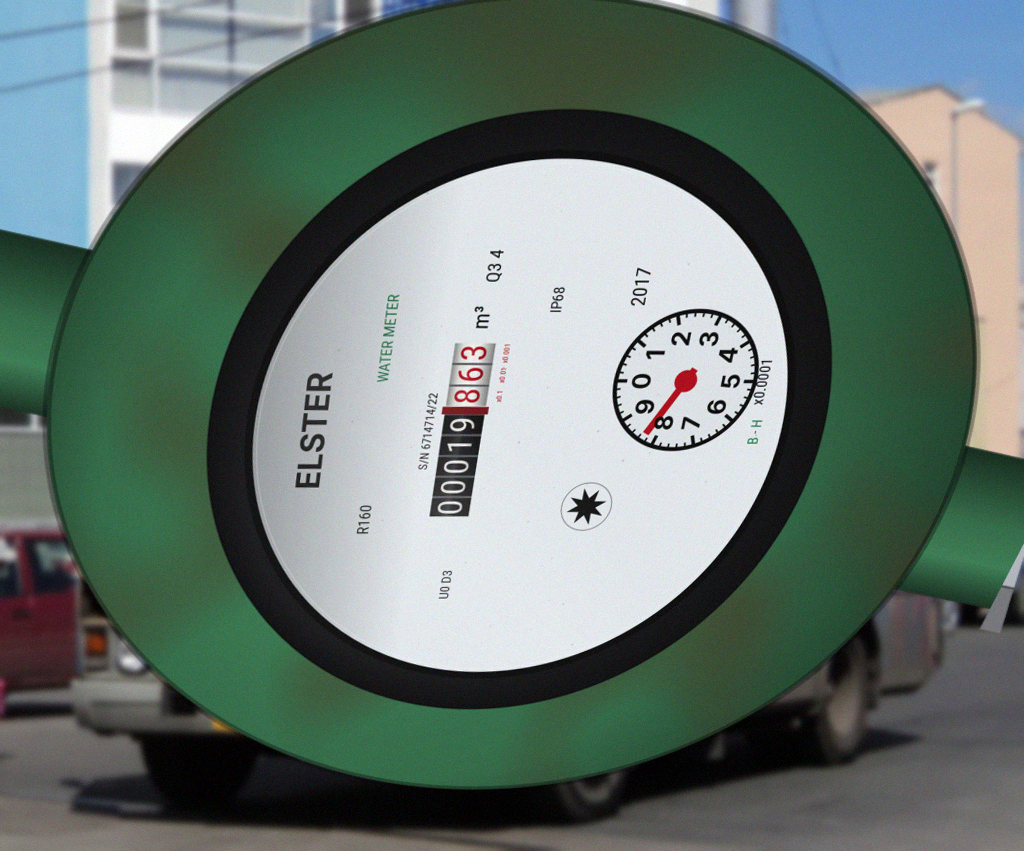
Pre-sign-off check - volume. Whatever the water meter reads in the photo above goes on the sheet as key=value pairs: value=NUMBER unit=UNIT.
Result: value=19.8638 unit=m³
